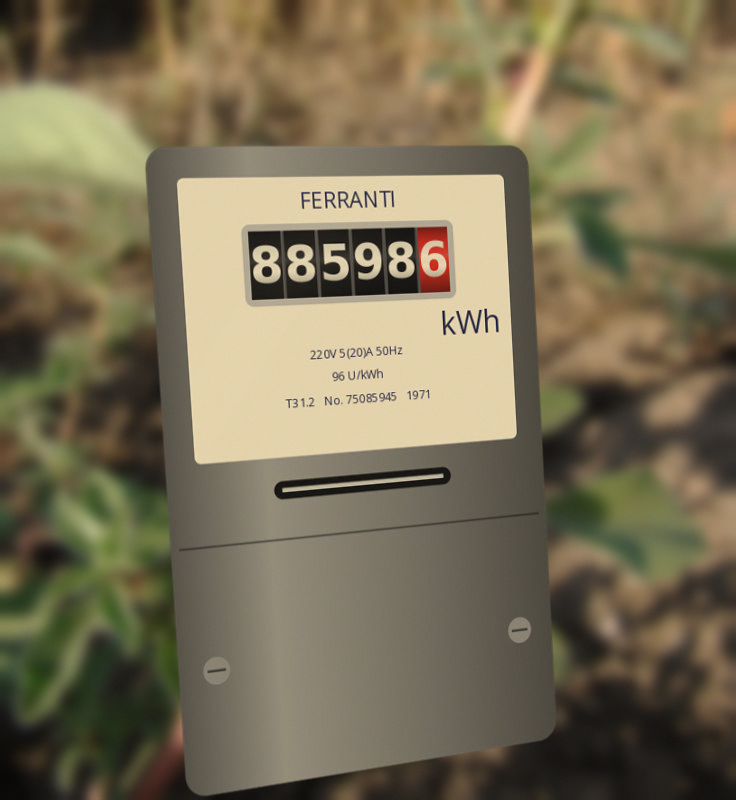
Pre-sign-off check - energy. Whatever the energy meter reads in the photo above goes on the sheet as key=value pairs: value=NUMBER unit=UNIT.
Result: value=88598.6 unit=kWh
